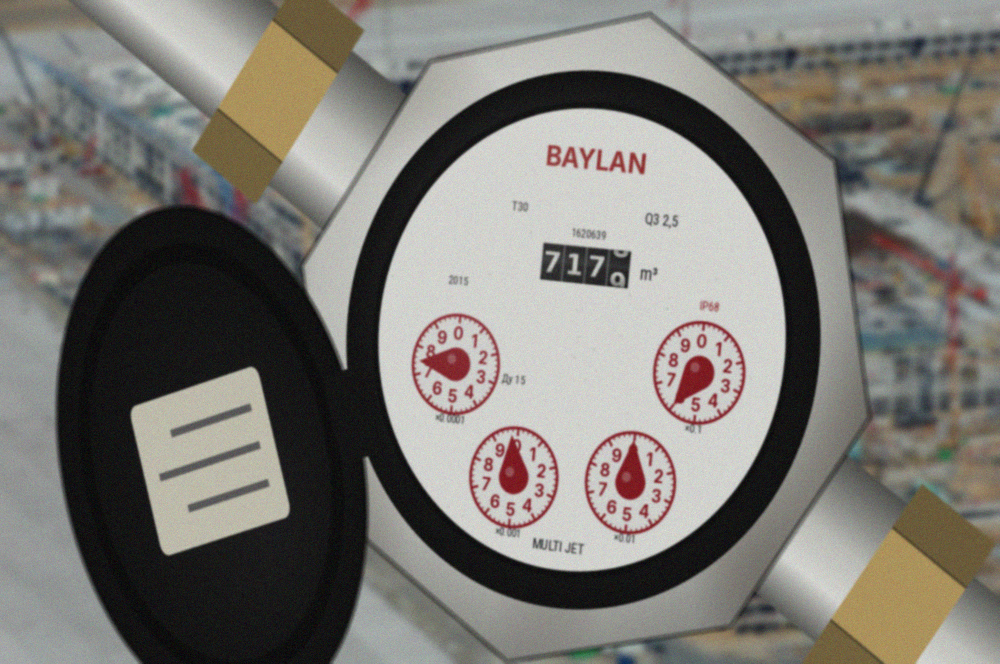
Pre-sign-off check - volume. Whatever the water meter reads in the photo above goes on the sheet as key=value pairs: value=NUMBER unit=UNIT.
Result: value=7178.5997 unit=m³
